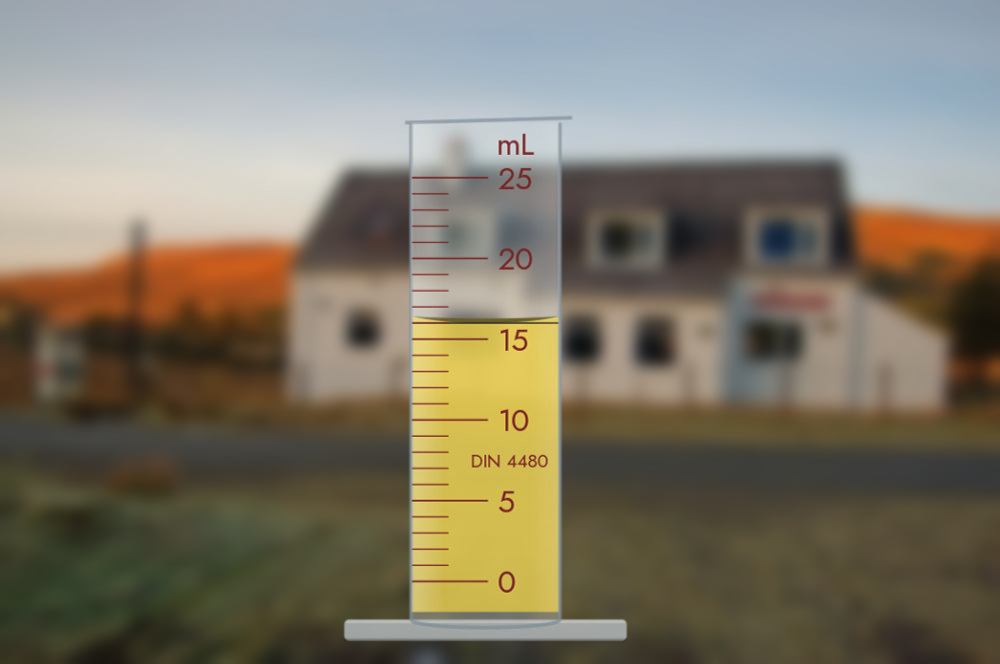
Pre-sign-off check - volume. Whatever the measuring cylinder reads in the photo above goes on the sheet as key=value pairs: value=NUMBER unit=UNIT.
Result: value=16 unit=mL
